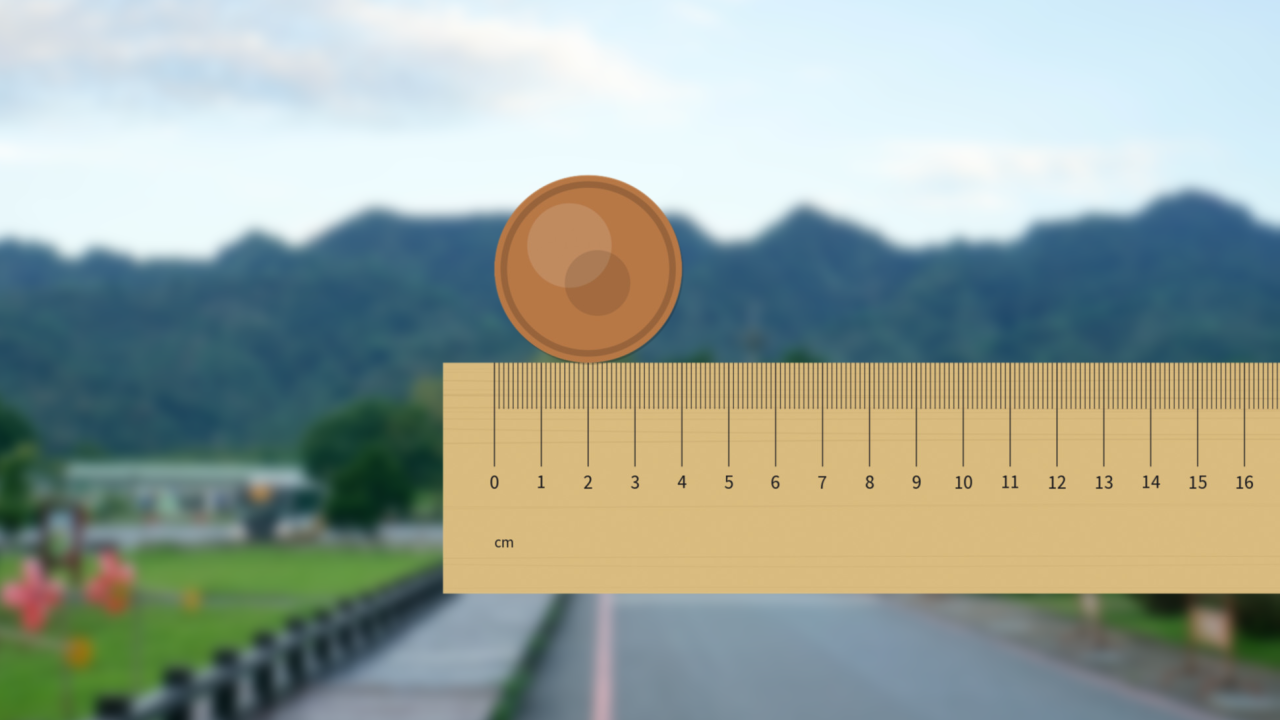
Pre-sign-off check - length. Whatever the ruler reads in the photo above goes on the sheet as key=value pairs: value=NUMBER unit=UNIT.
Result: value=4 unit=cm
